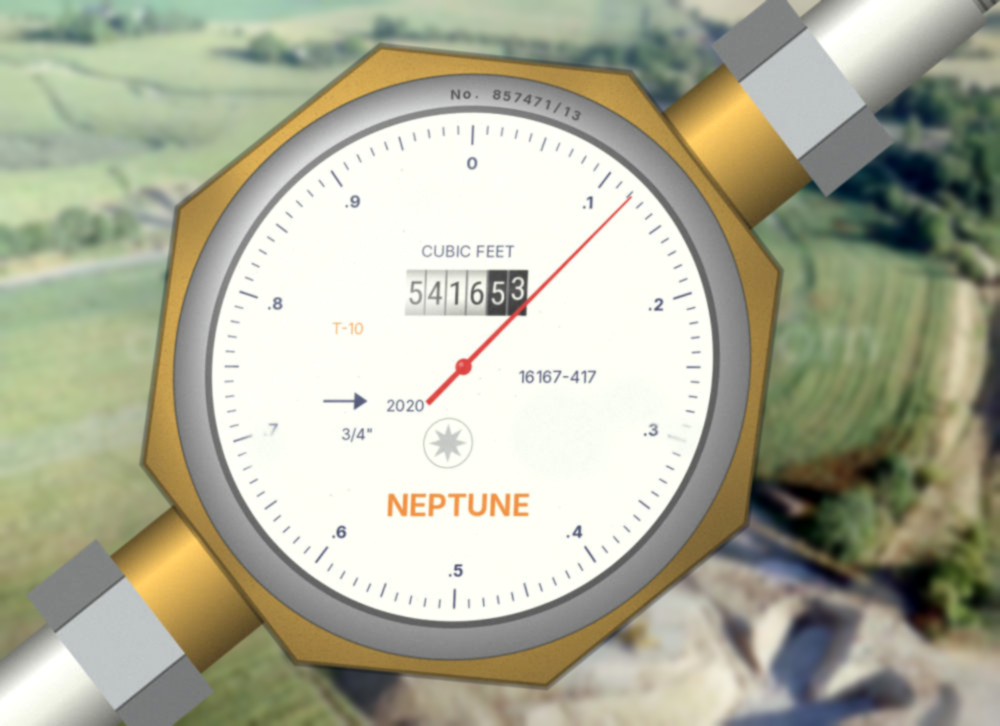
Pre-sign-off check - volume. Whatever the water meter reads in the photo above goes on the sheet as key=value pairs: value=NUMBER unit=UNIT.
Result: value=541653.12 unit=ft³
